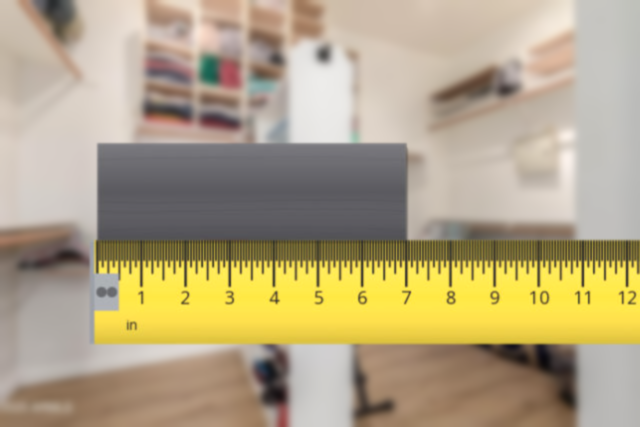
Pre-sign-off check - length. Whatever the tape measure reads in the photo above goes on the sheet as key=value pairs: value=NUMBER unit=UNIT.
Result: value=7 unit=in
